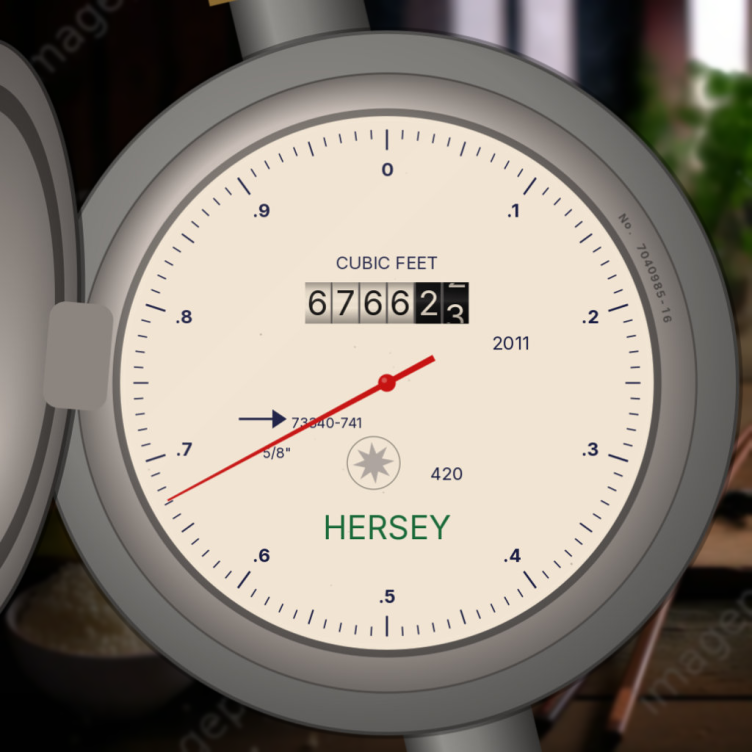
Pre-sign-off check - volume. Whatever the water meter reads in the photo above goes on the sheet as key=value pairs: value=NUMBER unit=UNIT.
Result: value=676622.67 unit=ft³
